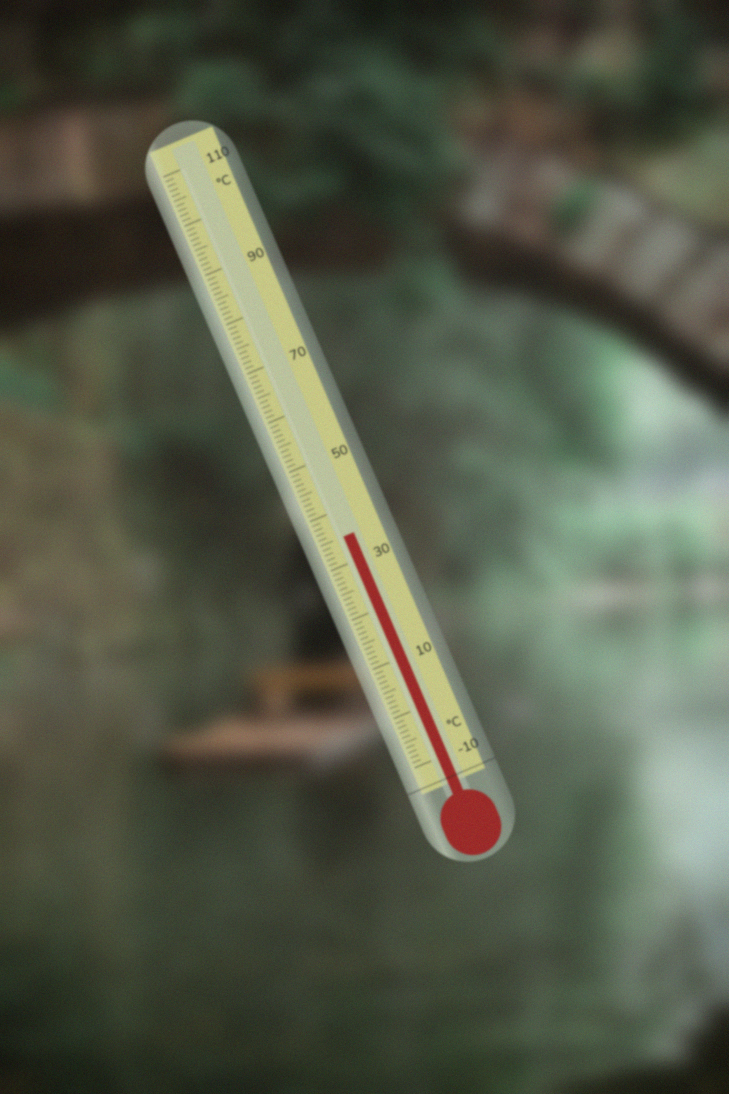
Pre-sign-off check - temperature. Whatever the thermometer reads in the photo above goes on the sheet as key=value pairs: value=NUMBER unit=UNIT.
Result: value=35 unit=°C
